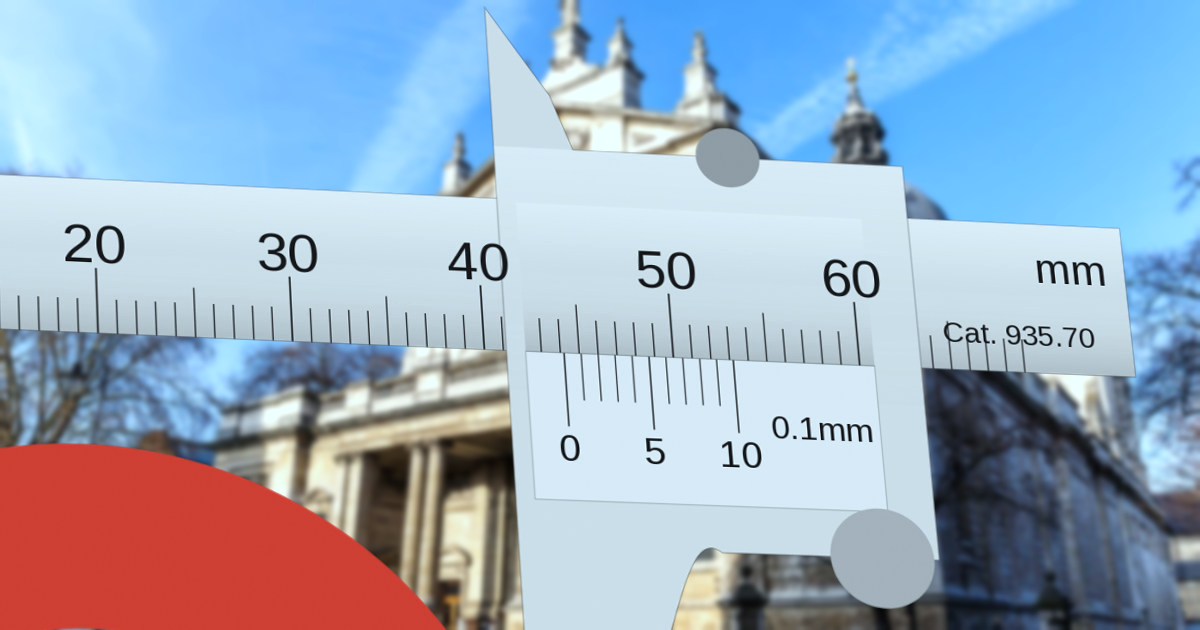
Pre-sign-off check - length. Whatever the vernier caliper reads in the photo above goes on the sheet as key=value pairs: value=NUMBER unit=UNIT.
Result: value=44.2 unit=mm
